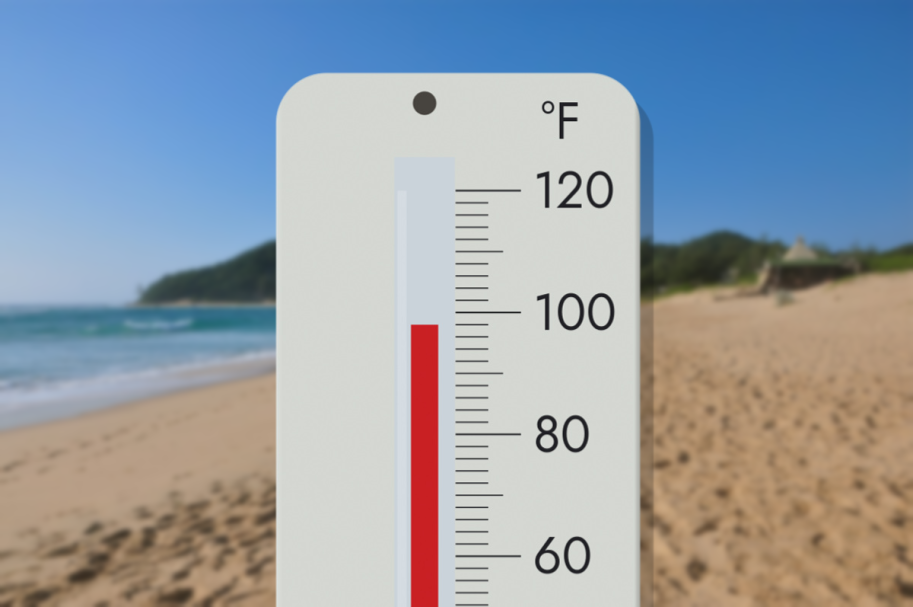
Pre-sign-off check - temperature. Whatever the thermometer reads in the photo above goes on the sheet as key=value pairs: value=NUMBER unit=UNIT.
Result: value=98 unit=°F
